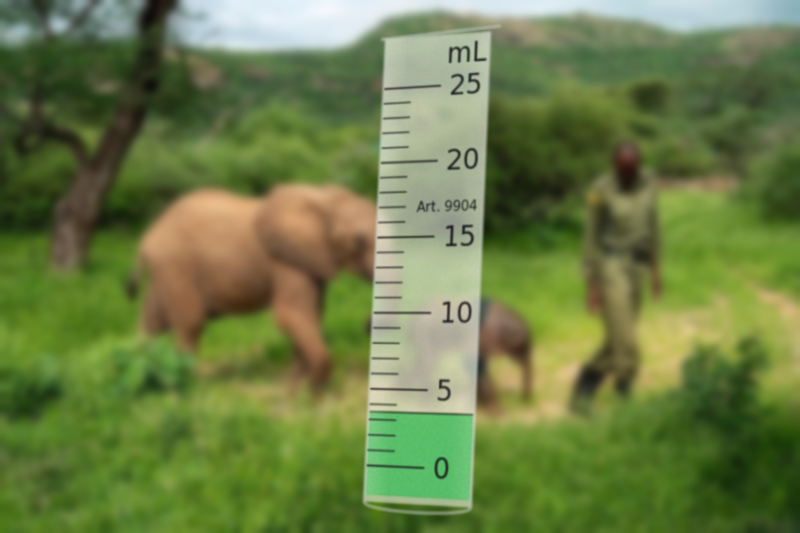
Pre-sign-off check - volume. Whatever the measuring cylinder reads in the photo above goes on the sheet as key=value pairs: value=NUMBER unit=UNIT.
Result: value=3.5 unit=mL
